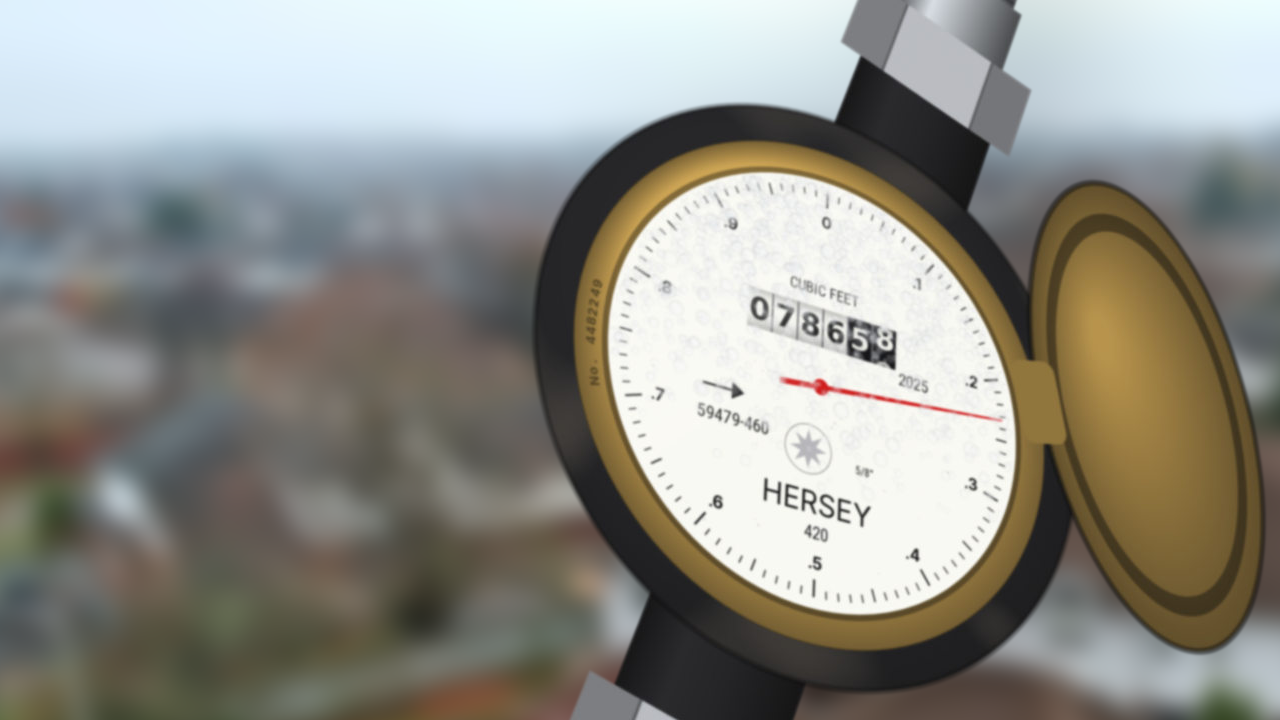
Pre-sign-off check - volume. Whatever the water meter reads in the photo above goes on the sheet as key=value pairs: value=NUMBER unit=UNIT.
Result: value=78658.23 unit=ft³
